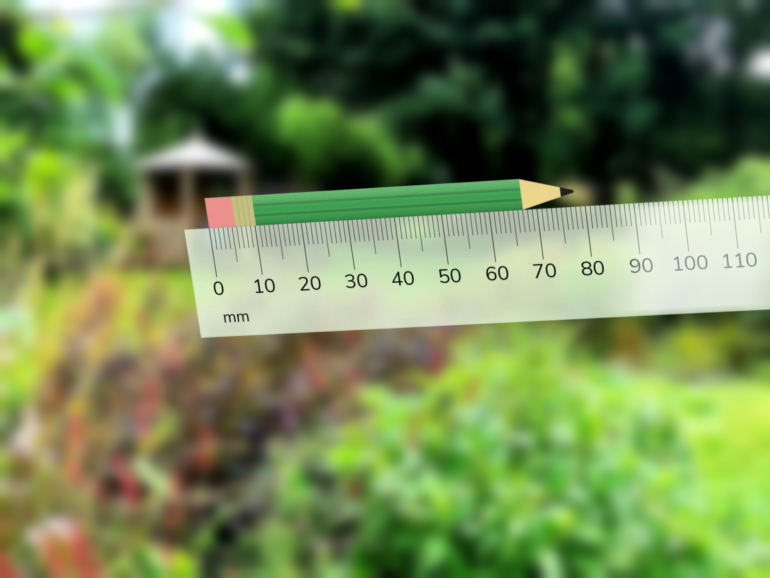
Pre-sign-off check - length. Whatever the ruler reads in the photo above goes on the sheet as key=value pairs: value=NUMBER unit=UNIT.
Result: value=78 unit=mm
